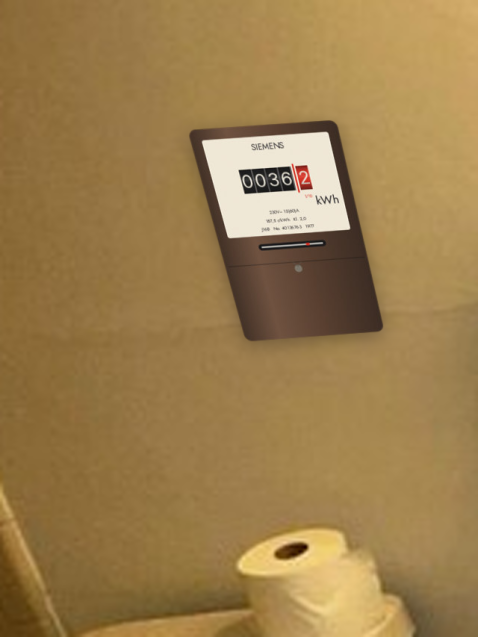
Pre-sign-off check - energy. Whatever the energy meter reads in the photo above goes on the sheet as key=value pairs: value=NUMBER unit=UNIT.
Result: value=36.2 unit=kWh
